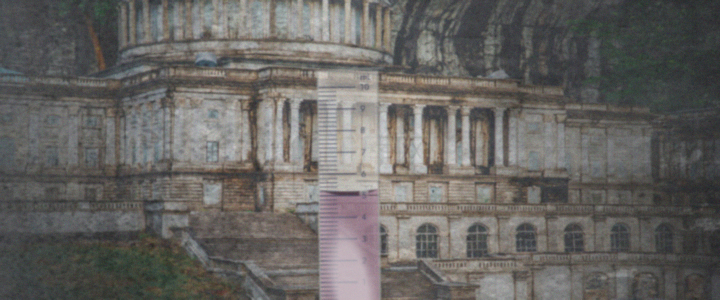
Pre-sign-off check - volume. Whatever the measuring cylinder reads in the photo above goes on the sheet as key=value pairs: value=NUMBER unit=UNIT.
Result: value=5 unit=mL
